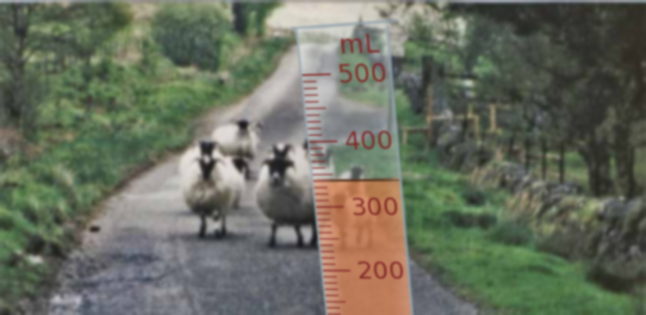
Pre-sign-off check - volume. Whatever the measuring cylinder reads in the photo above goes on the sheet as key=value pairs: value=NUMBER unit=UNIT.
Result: value=340 unit=mL
